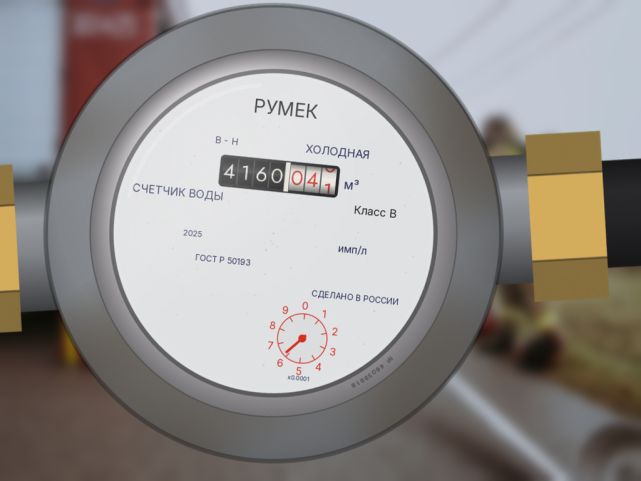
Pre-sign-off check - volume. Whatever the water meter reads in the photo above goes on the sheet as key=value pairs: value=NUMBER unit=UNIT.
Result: value=4160.0406 unit=m³
